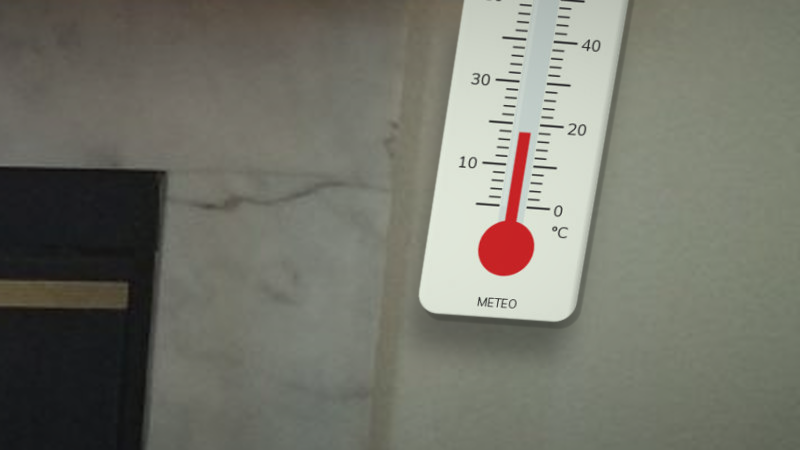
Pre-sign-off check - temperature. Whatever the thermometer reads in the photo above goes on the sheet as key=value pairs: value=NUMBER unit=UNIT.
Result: value=18 unit=°C
